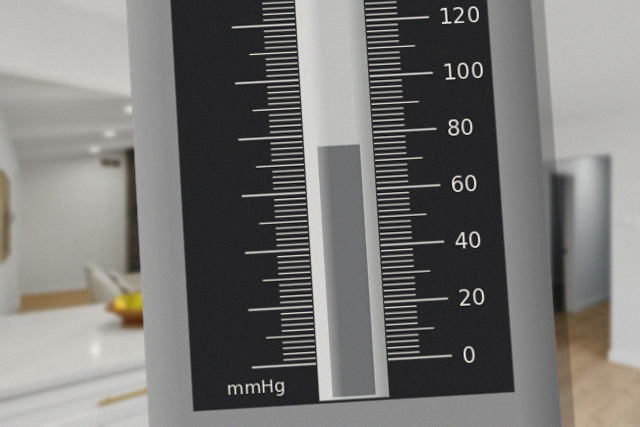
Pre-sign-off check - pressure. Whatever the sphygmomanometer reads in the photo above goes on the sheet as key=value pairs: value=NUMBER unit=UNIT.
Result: value=76 unit=mmHg
